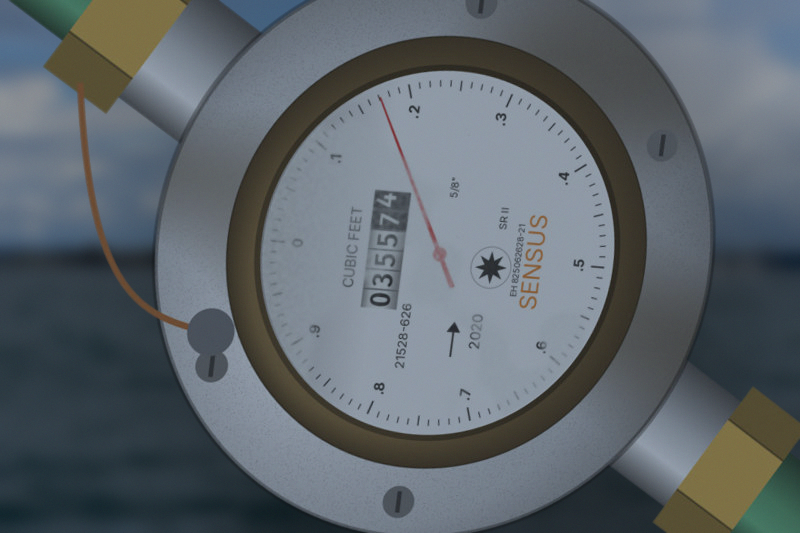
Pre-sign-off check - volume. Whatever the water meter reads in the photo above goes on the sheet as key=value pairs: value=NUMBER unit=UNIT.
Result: value=35574.17 unit=ft³
